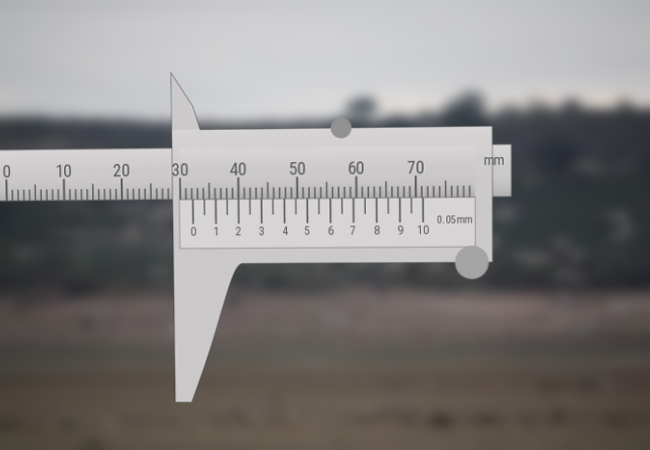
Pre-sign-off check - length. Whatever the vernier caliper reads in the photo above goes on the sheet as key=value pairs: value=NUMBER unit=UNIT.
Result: value=32.2 unit=mm
